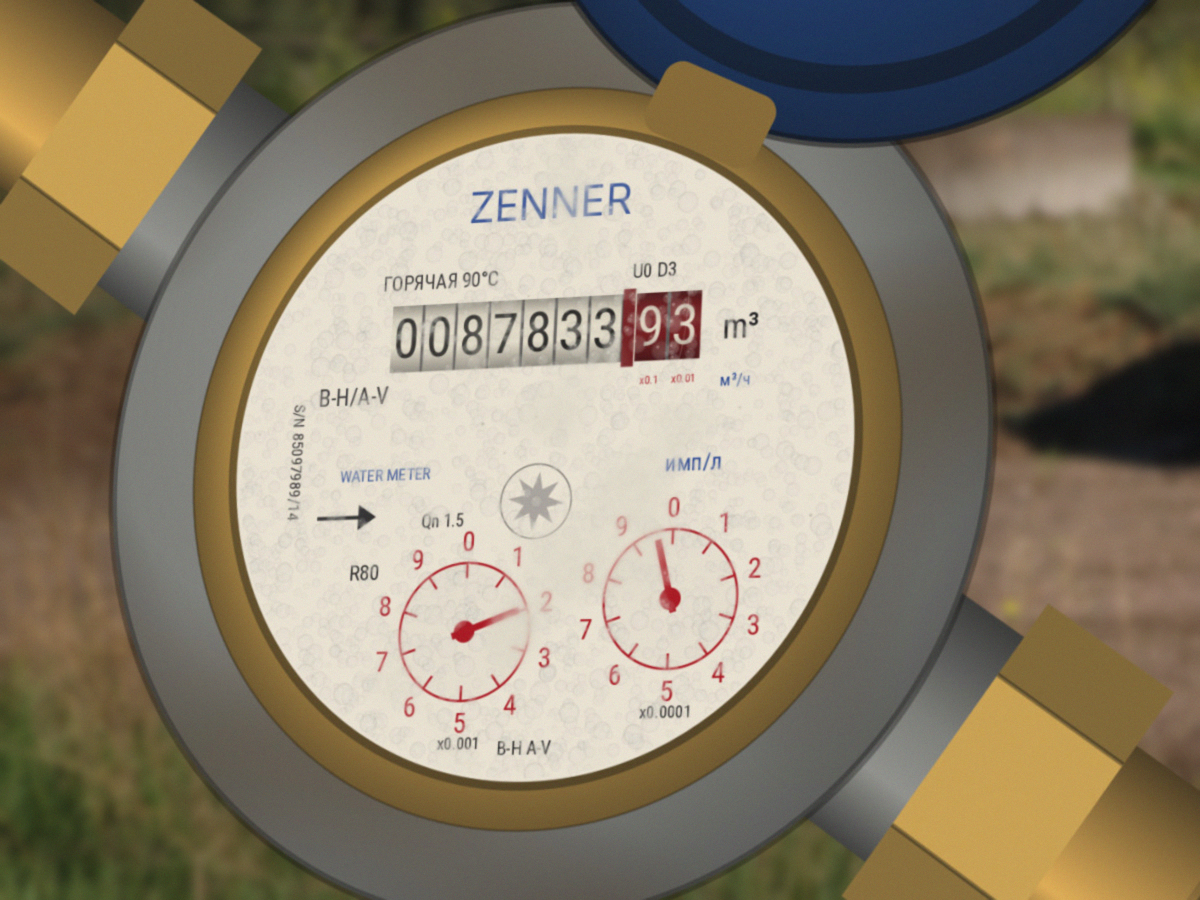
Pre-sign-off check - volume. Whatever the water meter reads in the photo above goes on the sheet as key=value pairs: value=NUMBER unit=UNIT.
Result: value=87833.9319 unit=m³
